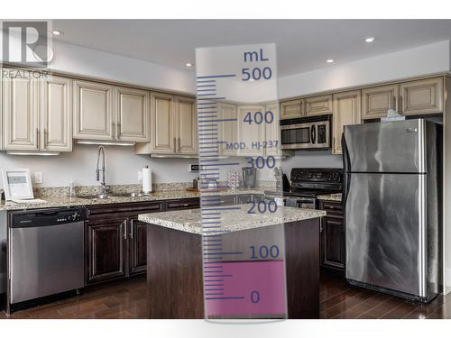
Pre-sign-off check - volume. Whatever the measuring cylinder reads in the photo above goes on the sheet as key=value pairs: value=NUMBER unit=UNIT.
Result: value=80 unit=mL
